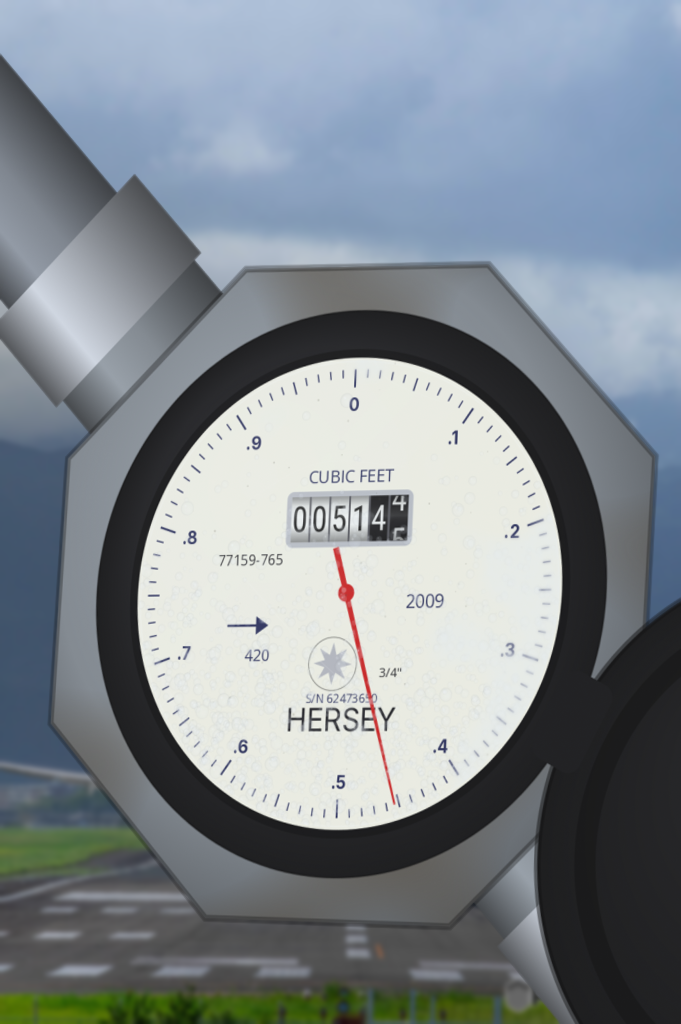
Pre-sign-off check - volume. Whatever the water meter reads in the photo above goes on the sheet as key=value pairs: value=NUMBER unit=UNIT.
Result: value=5144.45 unit=ft³
